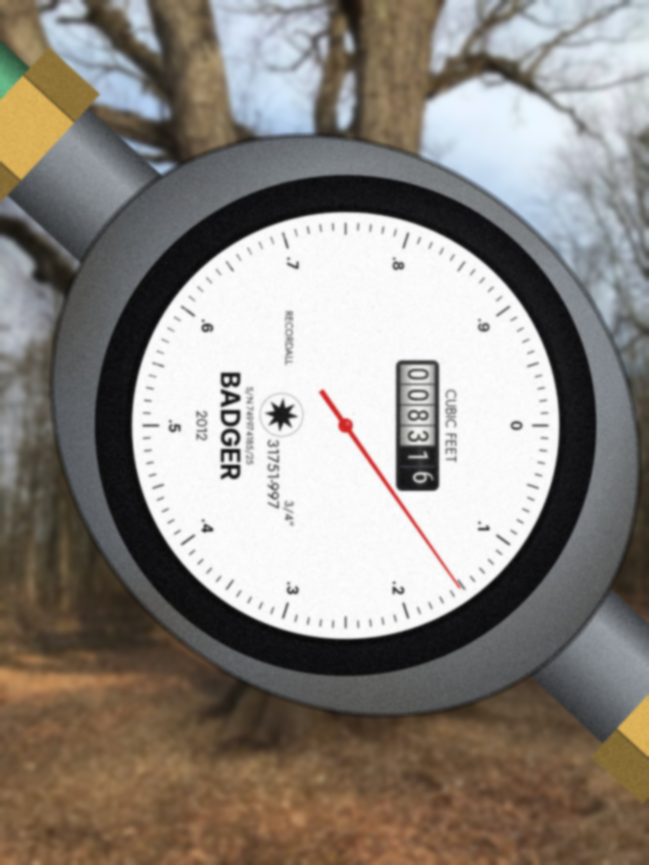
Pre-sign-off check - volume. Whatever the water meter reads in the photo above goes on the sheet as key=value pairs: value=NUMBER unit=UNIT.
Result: value=8316.15 unit=ft³
